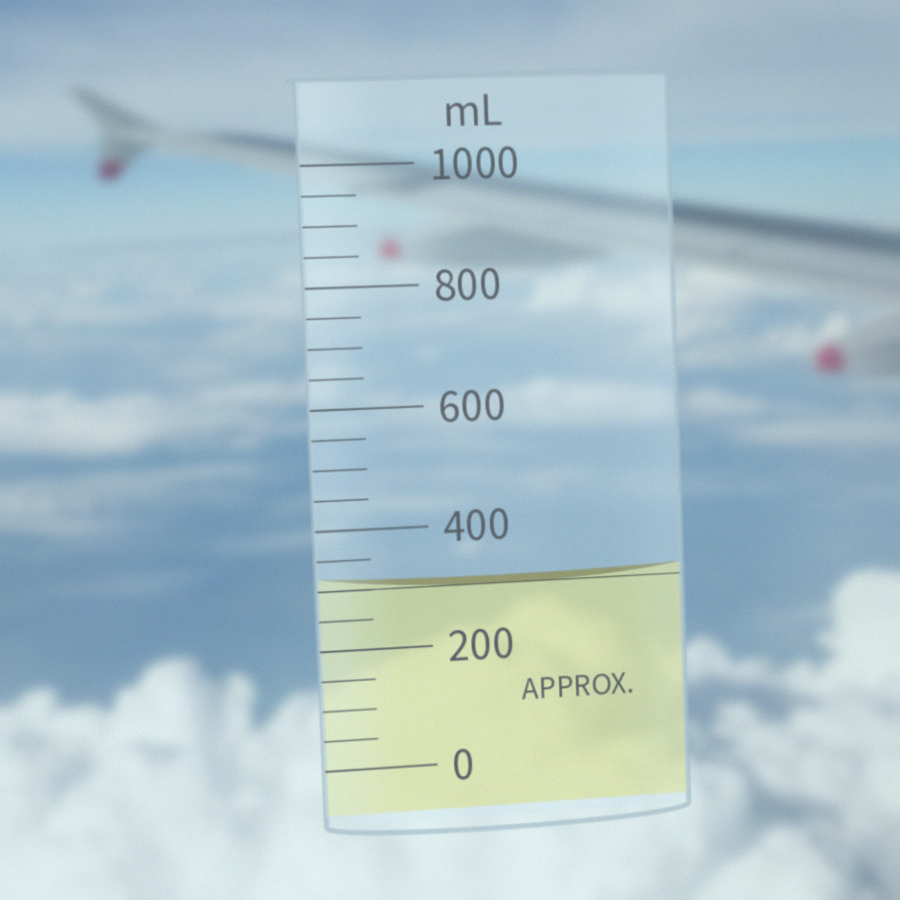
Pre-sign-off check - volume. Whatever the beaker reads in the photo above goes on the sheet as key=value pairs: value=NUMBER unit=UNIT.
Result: value=300 unit=mL
